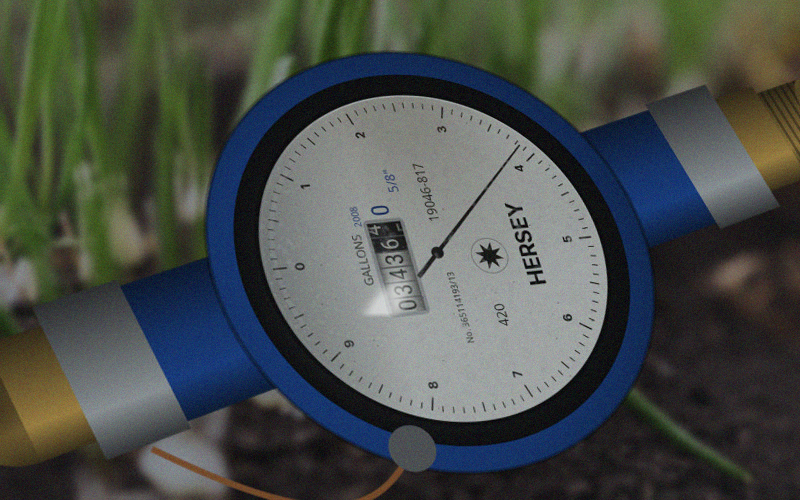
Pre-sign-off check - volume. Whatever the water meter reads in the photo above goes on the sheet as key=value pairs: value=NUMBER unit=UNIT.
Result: value=343643.8 unit=gal
